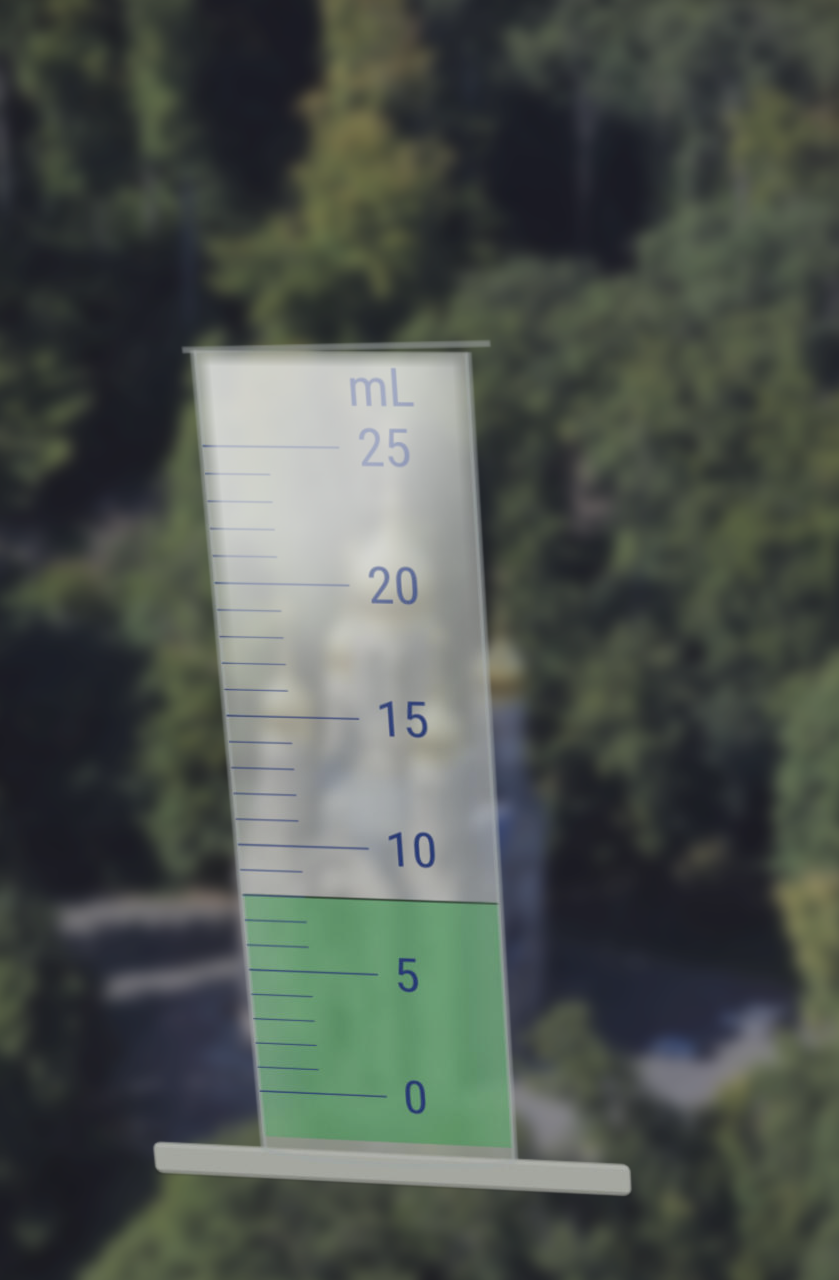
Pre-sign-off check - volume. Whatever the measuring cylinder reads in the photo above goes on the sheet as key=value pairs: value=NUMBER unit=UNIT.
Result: value=8 unit=mL
